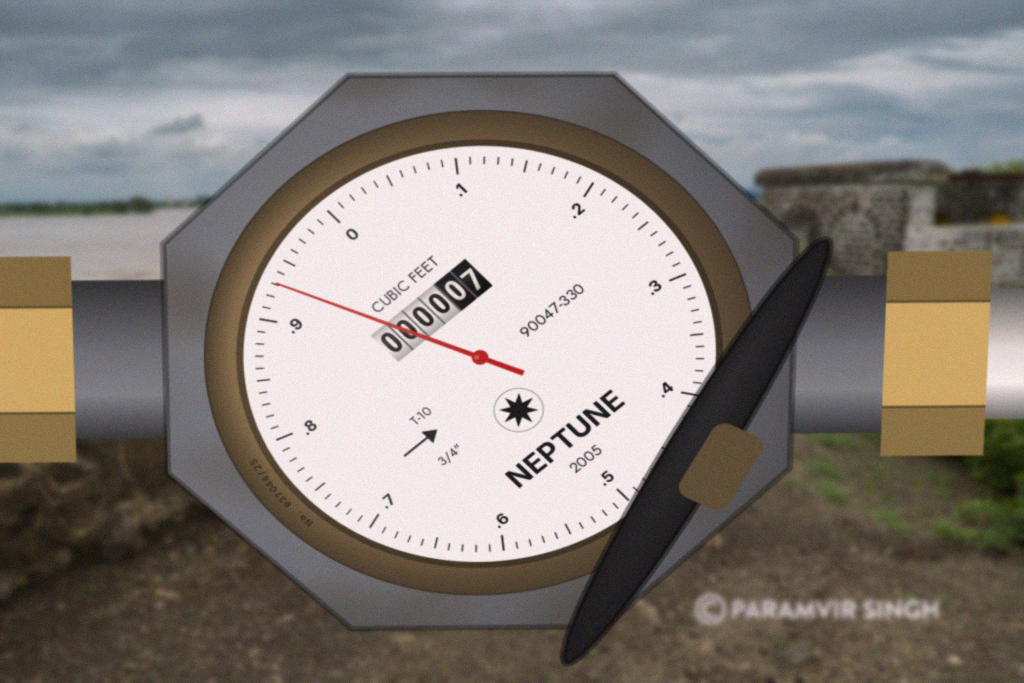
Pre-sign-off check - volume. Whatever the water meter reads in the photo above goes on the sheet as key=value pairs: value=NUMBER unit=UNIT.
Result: value=6.93 unit=ft³
